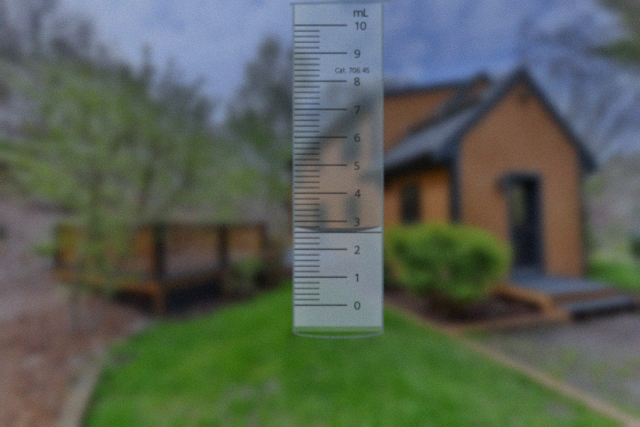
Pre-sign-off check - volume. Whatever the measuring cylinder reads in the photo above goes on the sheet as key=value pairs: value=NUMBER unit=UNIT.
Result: value=2.6 unit=mL
